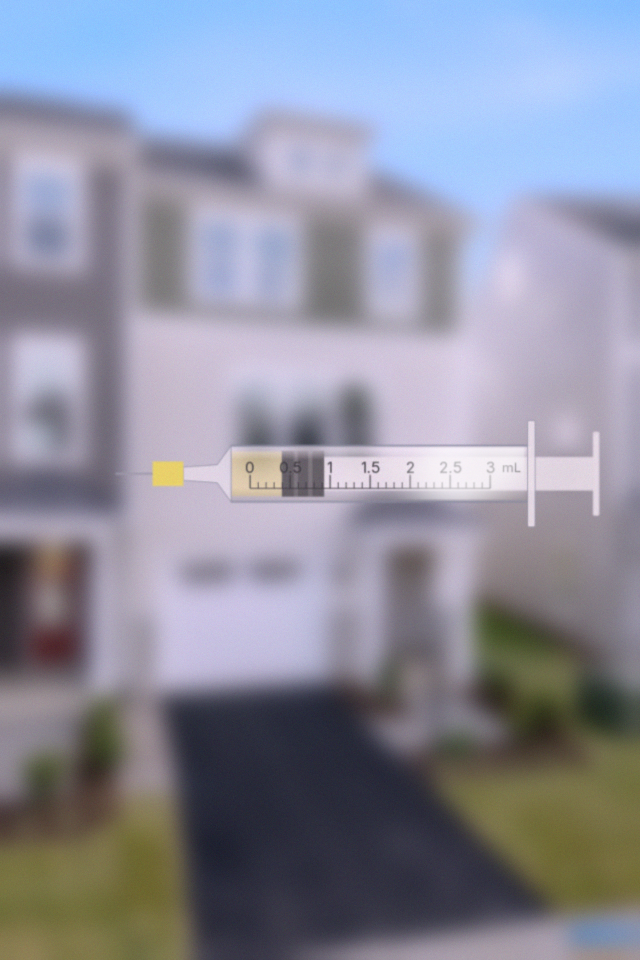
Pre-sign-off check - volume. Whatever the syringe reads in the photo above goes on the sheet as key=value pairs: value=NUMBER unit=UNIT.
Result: value=0.4 unit=mL
